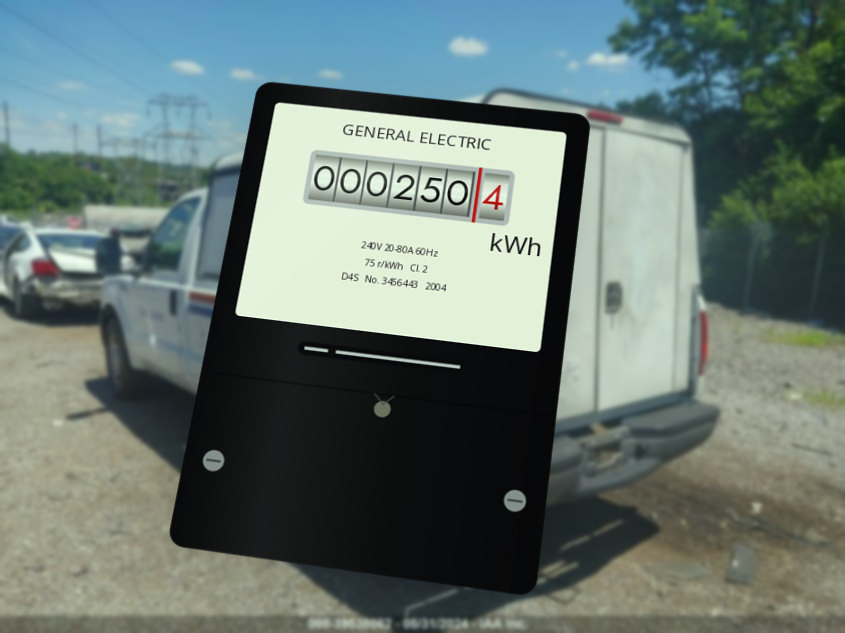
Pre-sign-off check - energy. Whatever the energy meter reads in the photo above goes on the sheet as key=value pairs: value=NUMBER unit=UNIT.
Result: value=250.4 unit=kWh
